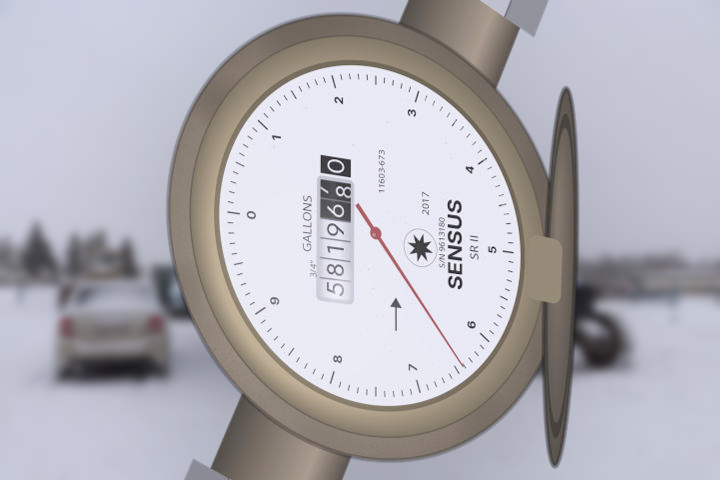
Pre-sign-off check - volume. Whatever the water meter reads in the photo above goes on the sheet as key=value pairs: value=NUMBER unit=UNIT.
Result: value=5819676.4 unit=gal
